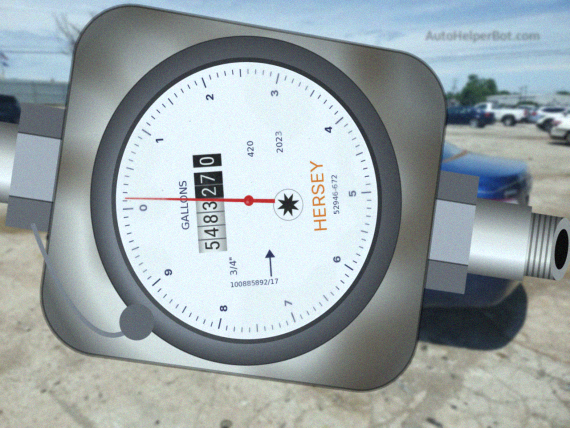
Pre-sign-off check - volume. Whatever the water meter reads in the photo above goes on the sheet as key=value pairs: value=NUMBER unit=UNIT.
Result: value=5483270.1 unit=gal
